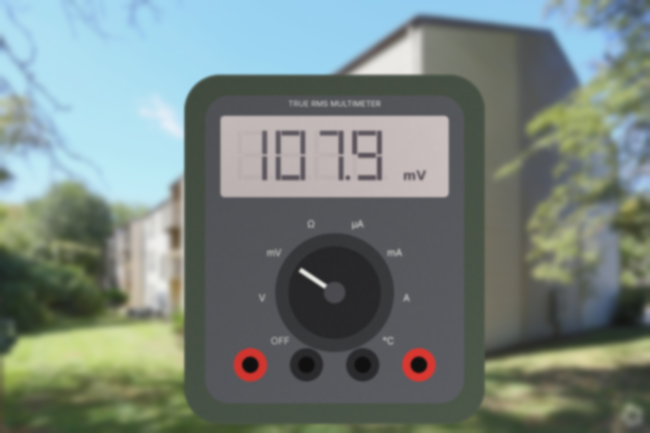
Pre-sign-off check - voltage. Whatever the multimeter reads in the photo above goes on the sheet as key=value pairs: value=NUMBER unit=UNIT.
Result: value=107.9 unit=mV
